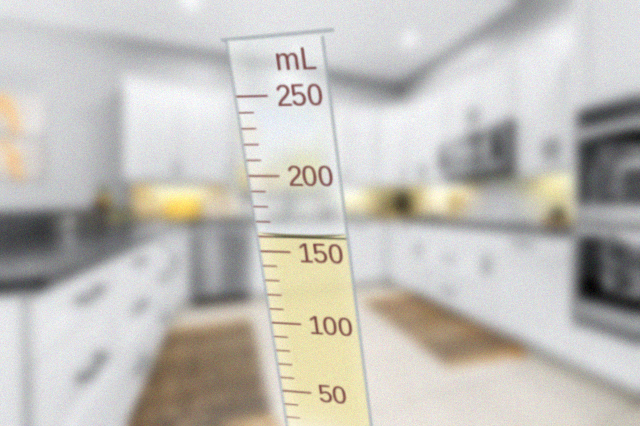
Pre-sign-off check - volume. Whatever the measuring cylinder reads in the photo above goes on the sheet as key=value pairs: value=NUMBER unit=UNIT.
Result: value=160 unit=mL
